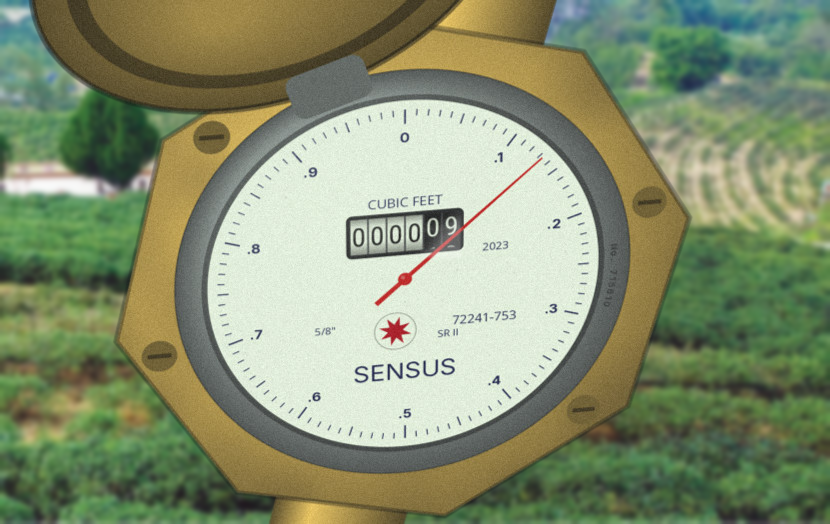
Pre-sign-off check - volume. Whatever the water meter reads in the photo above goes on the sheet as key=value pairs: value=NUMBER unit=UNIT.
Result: value=9.13 unit=ft³
